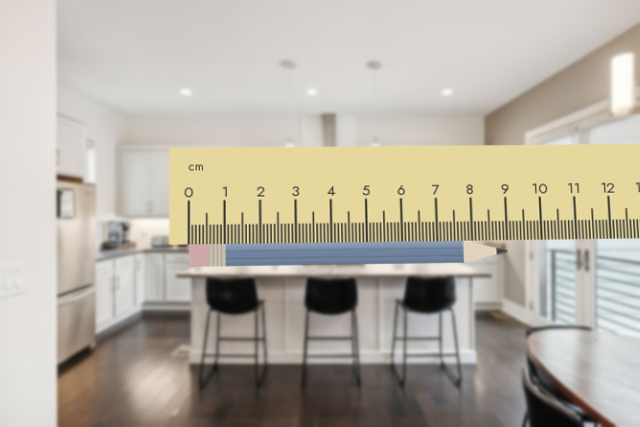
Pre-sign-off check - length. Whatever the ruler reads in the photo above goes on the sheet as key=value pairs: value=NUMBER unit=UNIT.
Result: value=9 unit=cm
